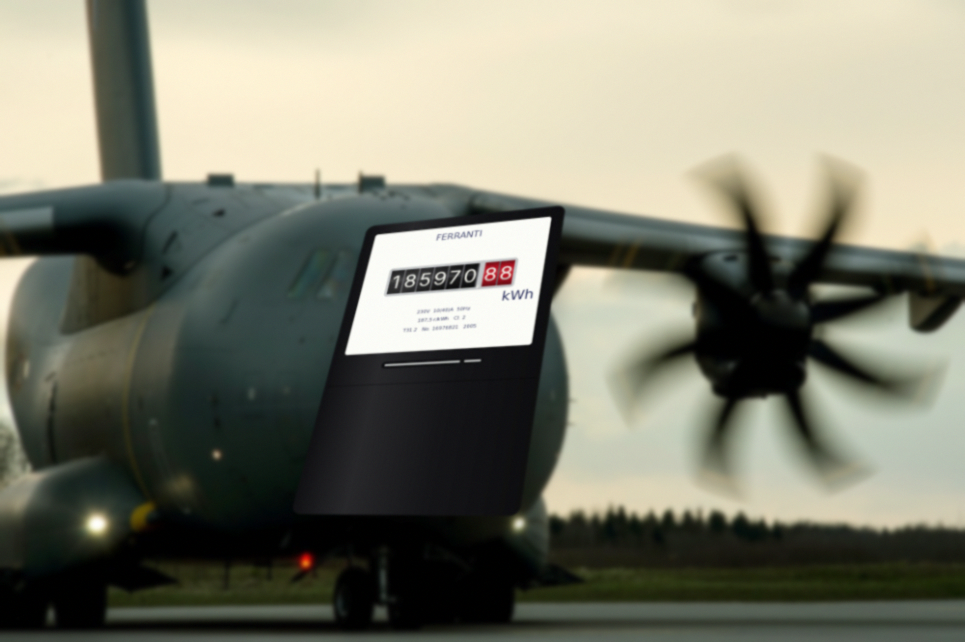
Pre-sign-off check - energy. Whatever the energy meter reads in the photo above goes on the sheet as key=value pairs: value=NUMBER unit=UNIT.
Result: value=185970.88 unit=kWh
